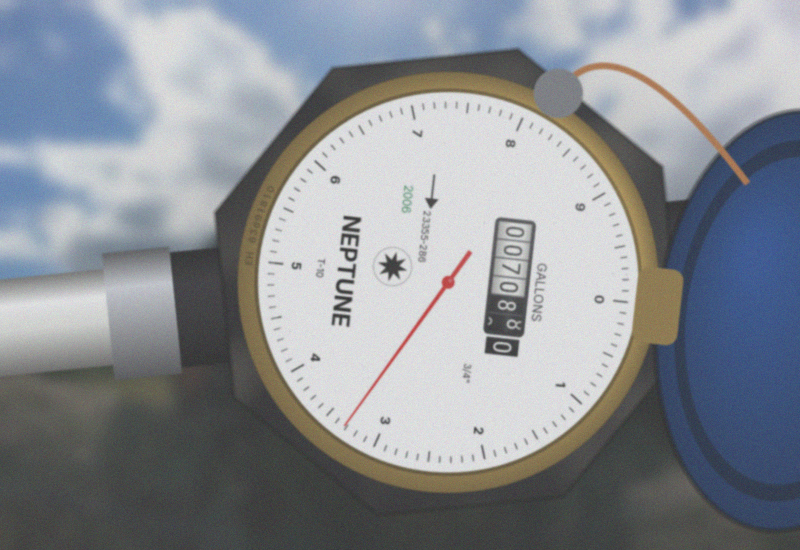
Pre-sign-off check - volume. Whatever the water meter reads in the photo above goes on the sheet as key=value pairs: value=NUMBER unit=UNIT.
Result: value=70883.3 unit=gal
